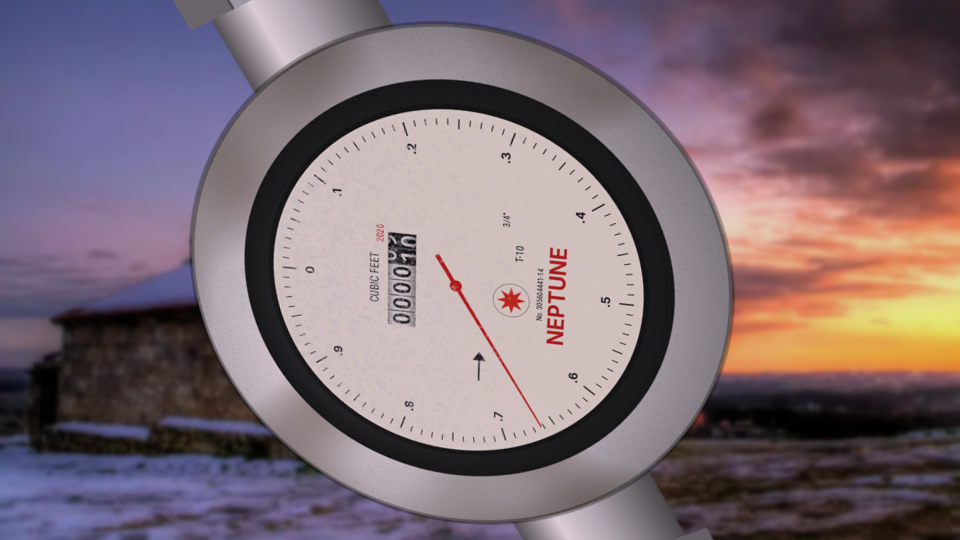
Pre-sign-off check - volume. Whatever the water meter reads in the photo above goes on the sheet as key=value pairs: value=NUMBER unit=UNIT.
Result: value=9.66 unit=ft³
